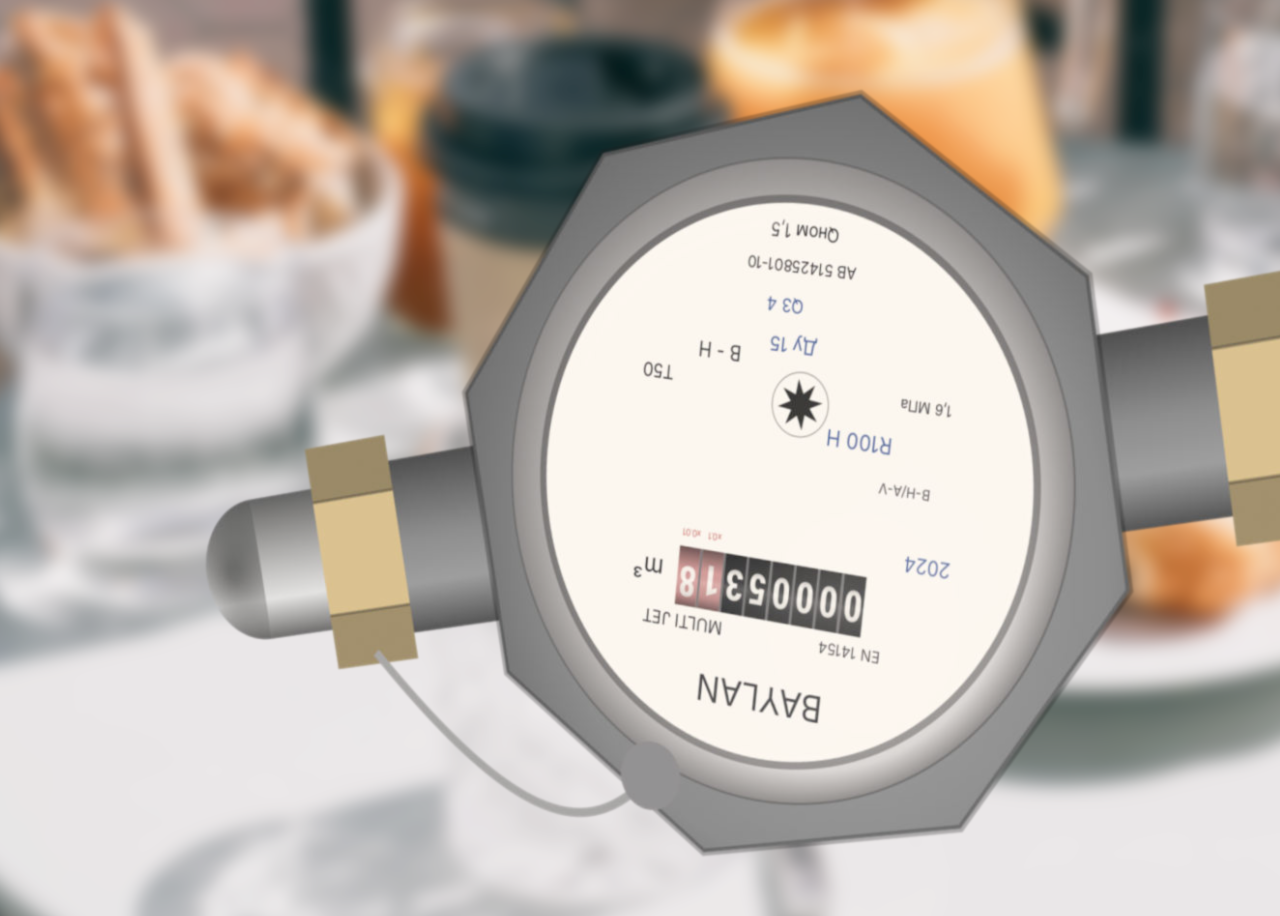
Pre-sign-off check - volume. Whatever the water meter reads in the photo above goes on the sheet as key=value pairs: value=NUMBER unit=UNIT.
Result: value=53.18 unit=m³
